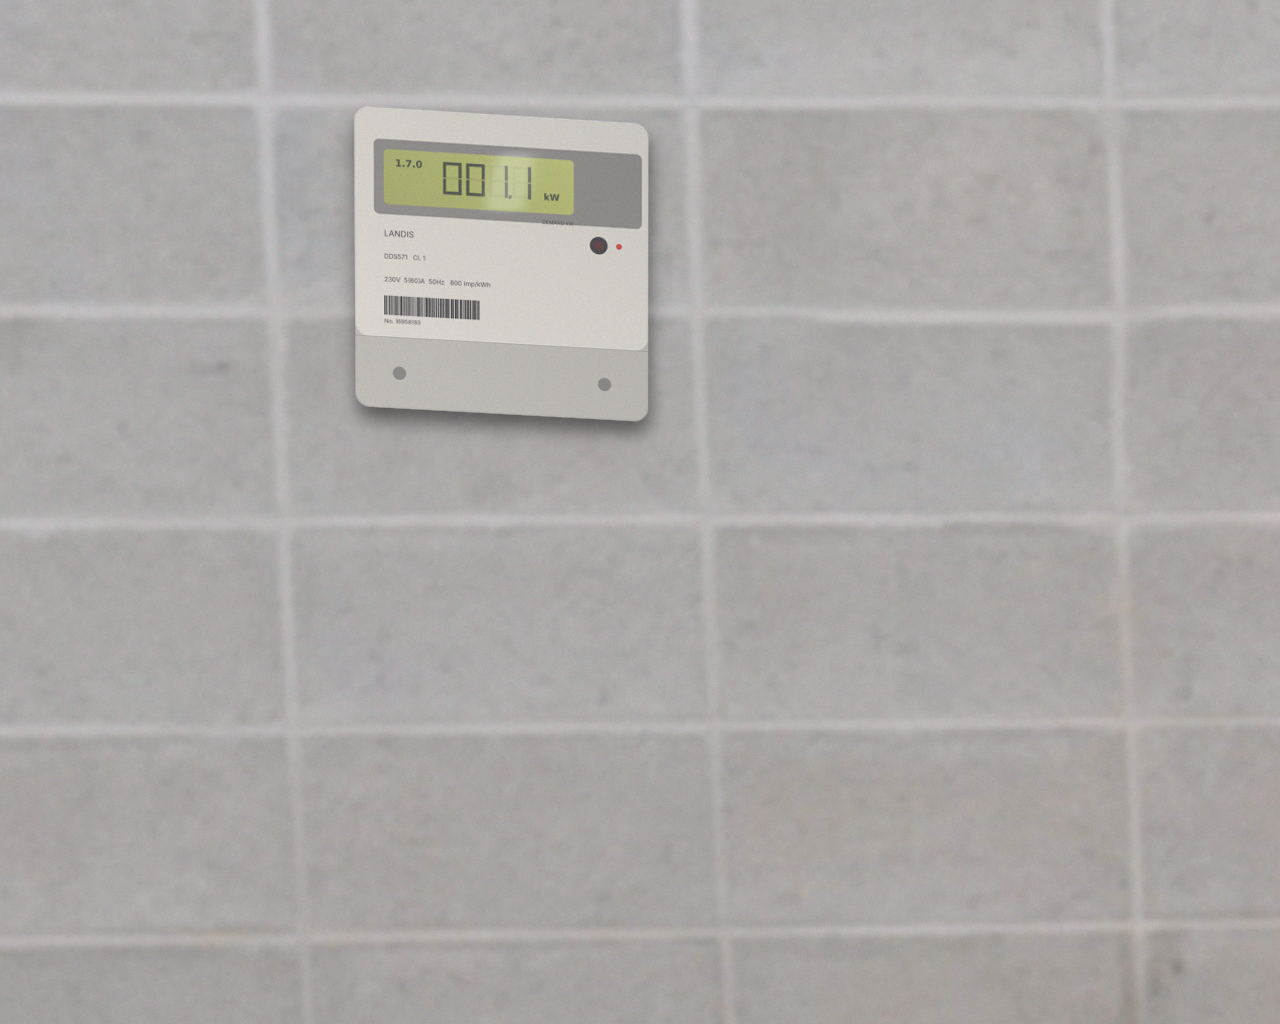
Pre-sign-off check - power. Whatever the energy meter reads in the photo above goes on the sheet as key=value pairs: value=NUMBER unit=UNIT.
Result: value=1.1 unit=kW
